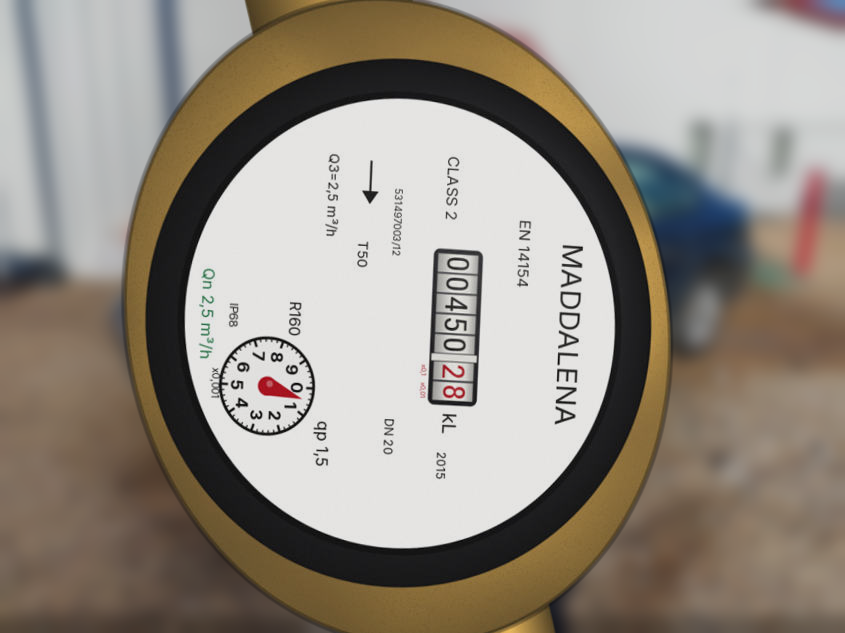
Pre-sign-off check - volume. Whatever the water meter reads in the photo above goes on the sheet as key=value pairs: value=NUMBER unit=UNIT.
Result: value=450.280 unit=kL
